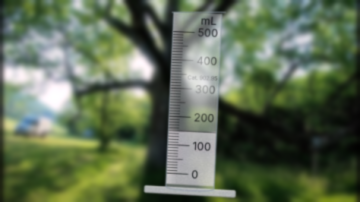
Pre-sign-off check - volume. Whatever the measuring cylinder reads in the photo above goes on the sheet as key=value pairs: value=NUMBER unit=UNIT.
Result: value=150 unit=mL
